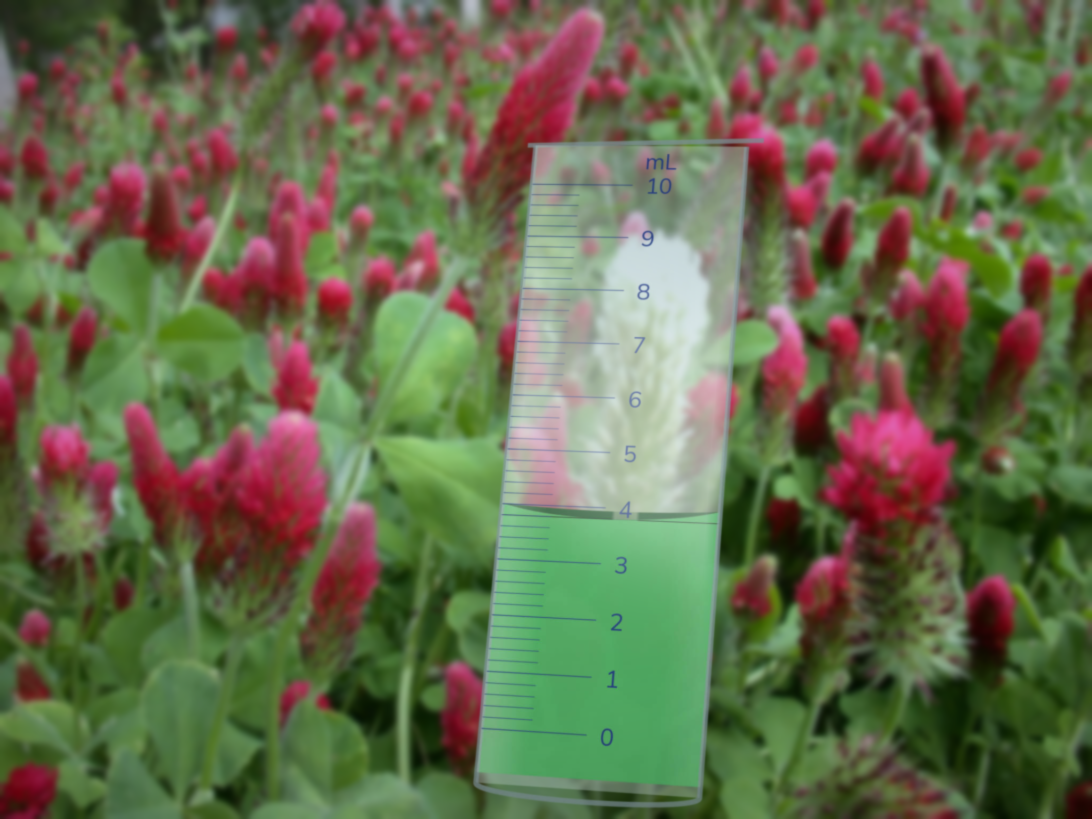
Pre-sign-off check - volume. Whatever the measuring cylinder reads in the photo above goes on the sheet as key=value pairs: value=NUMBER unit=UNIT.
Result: value=3.8 unit=mL
